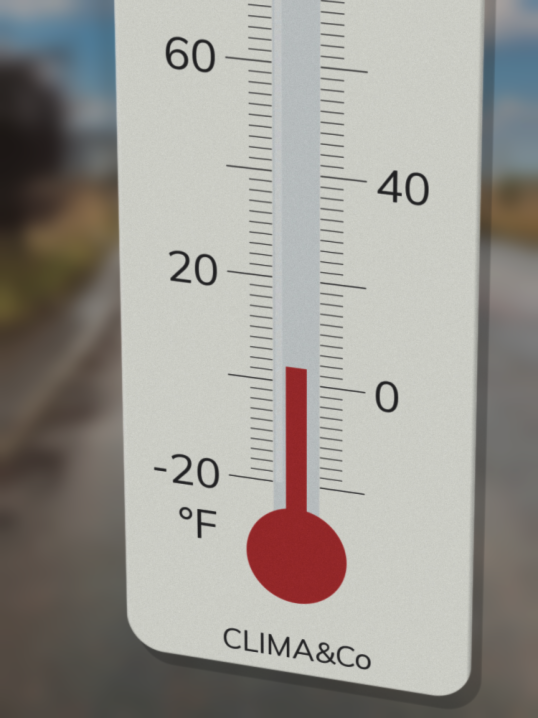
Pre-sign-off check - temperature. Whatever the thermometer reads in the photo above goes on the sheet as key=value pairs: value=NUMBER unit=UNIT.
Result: value=3 unit=°F
